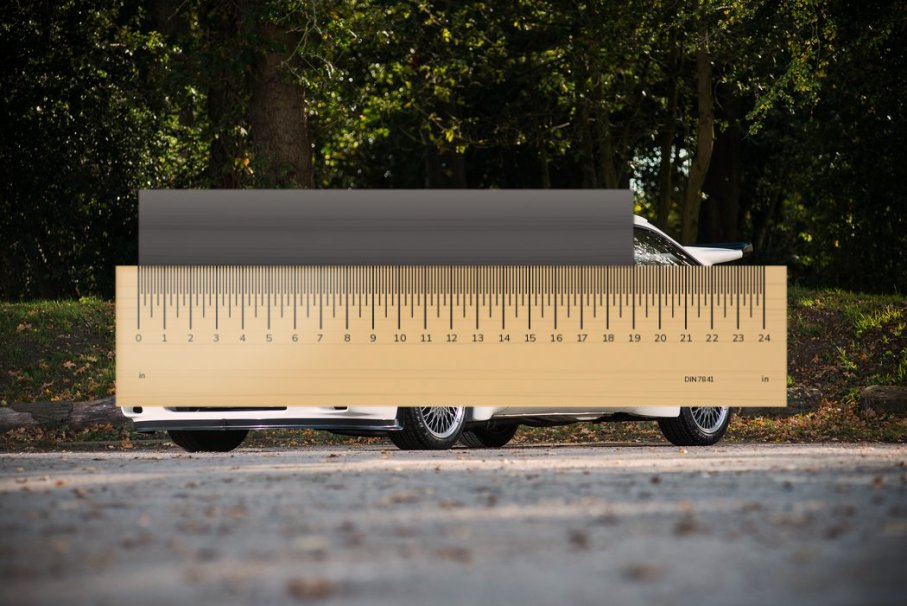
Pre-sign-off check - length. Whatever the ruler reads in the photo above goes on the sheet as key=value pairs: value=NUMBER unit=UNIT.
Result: value=19 unit=in
